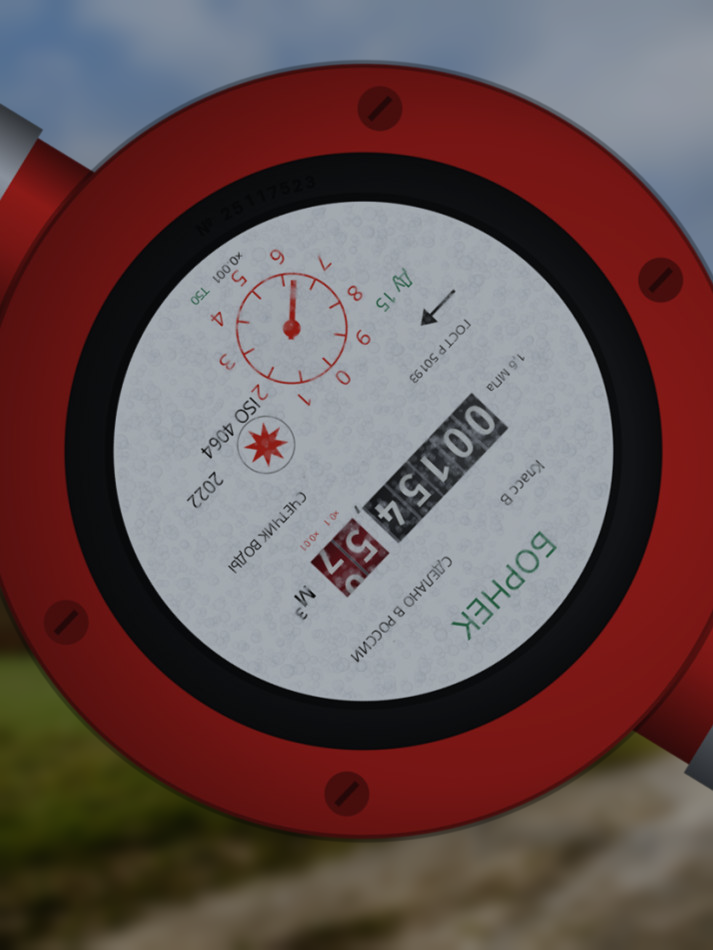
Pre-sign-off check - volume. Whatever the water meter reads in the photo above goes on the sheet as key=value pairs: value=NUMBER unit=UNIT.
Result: value=154.566 unit=m³
